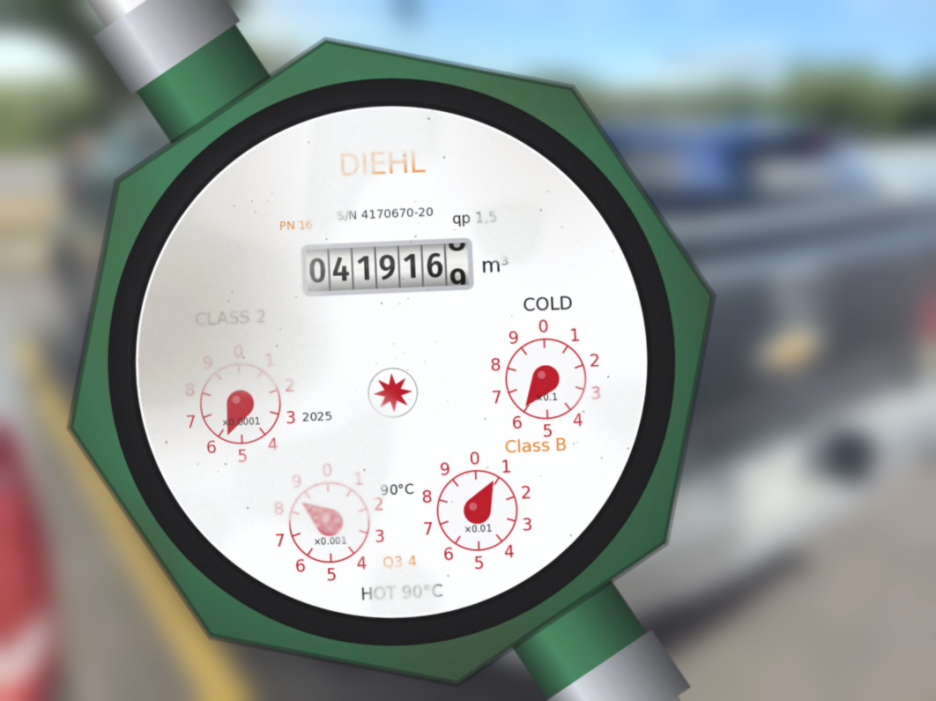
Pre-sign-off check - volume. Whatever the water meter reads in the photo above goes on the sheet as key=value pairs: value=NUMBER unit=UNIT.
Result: value=419168.6085 unit=m³
